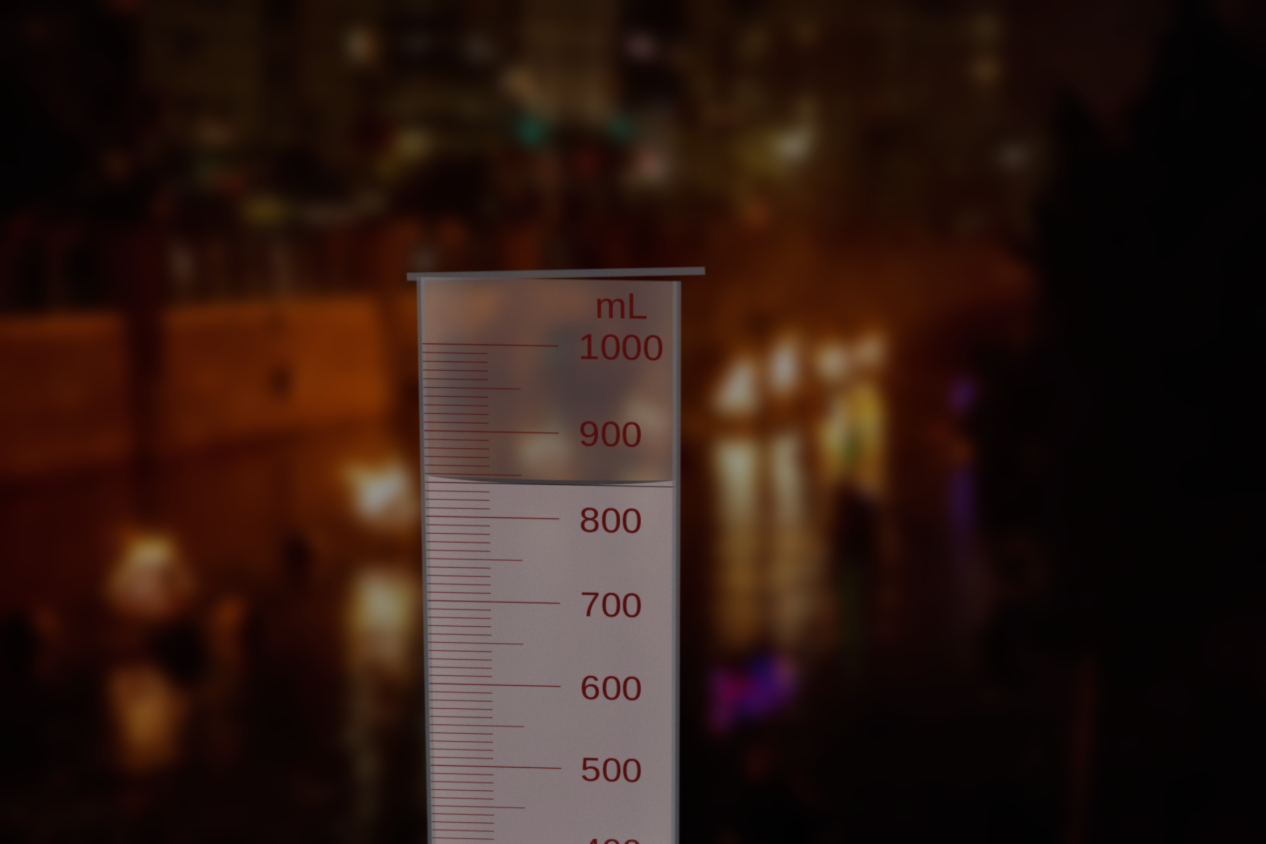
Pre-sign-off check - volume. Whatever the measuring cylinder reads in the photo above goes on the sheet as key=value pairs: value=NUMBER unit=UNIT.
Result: value=840 unit=mL
